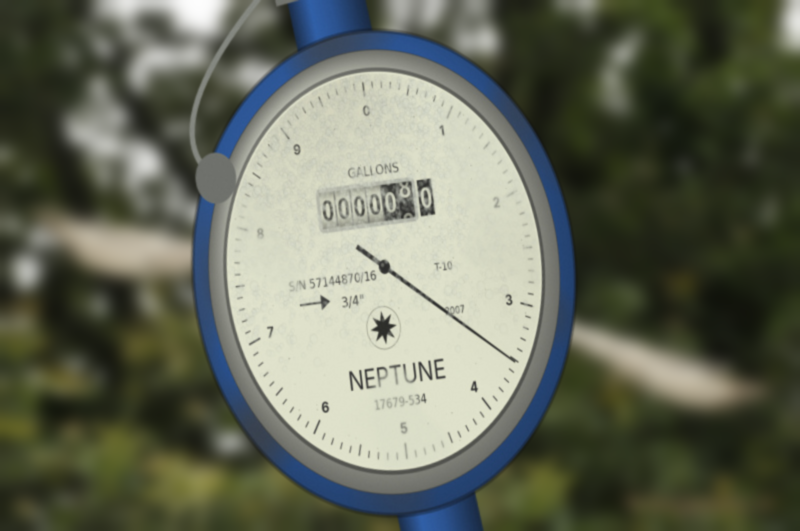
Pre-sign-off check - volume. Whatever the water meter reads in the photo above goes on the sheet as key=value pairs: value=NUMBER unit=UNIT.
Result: value=83.5 unit=gal
